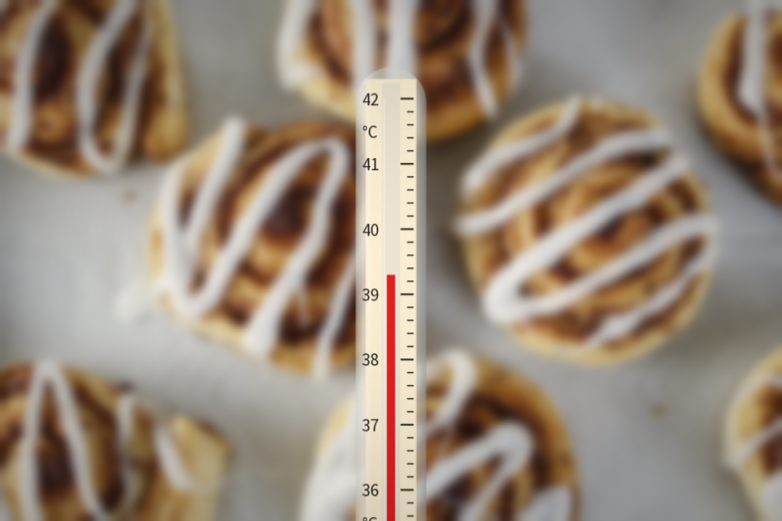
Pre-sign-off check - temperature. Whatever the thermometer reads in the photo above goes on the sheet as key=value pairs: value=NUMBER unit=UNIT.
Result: value=39.3 unit=°C
